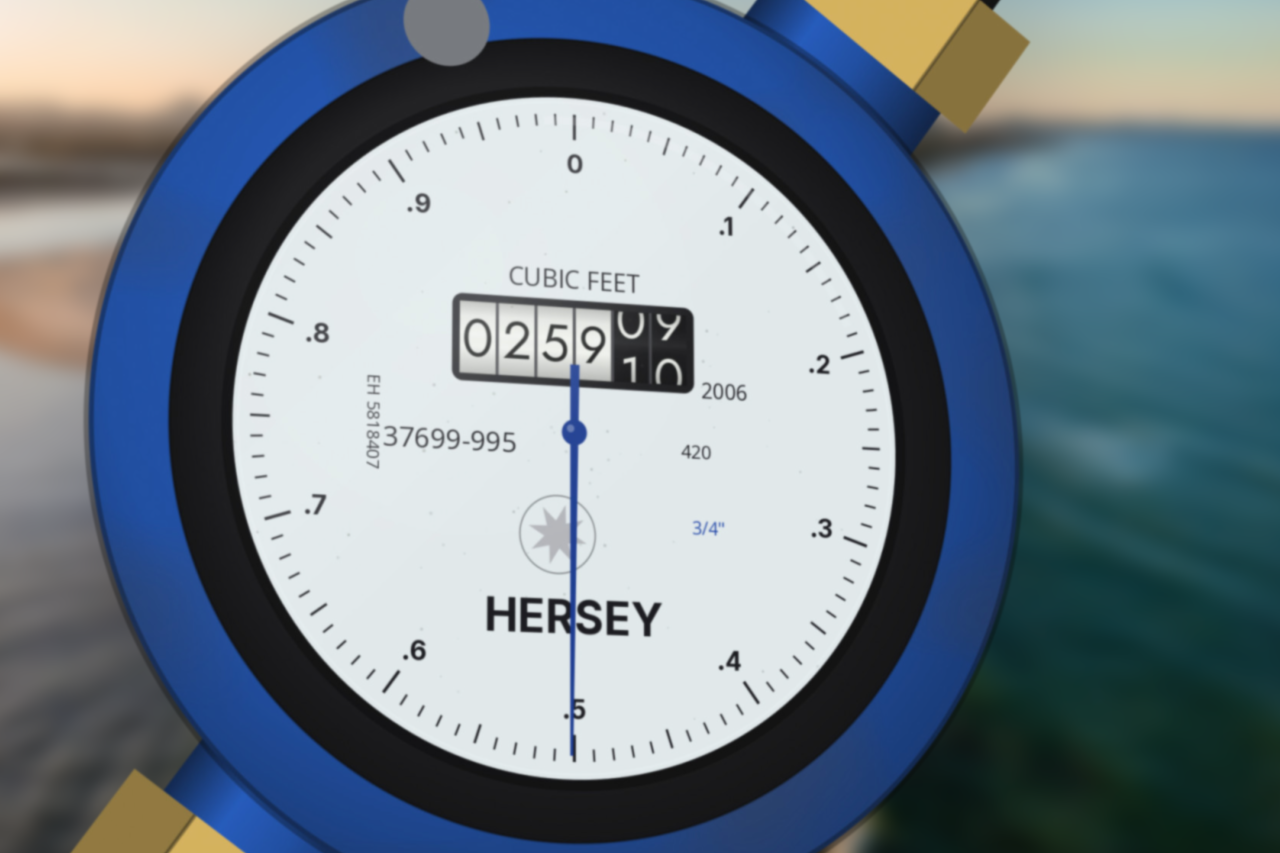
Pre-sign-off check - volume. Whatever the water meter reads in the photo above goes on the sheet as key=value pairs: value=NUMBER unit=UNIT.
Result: value=25909.50 unit=ft³
